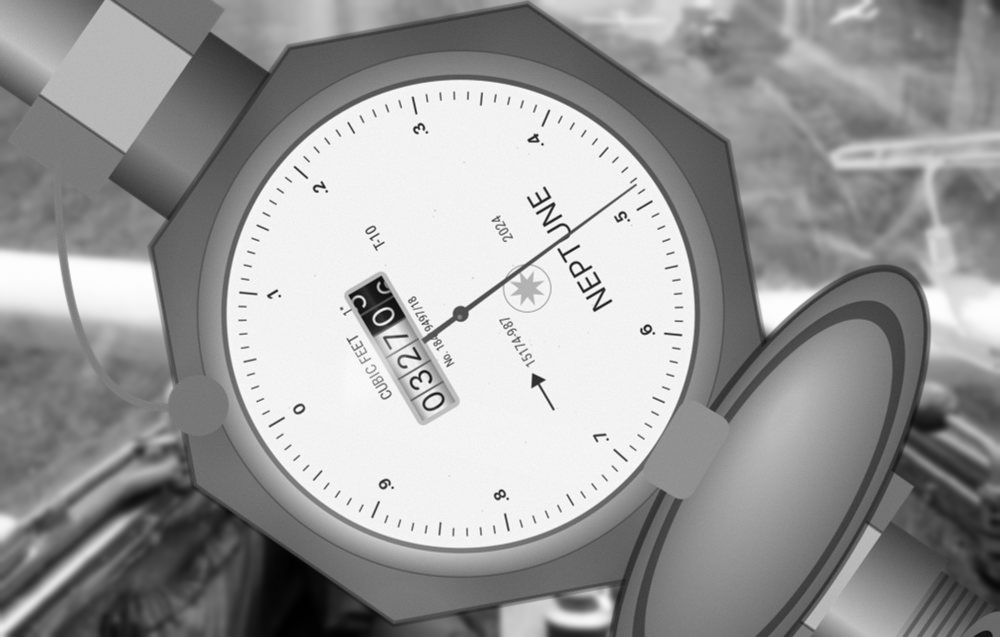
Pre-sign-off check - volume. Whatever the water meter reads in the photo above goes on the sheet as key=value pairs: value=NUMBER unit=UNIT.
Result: value=32705.48 unit=ft³
